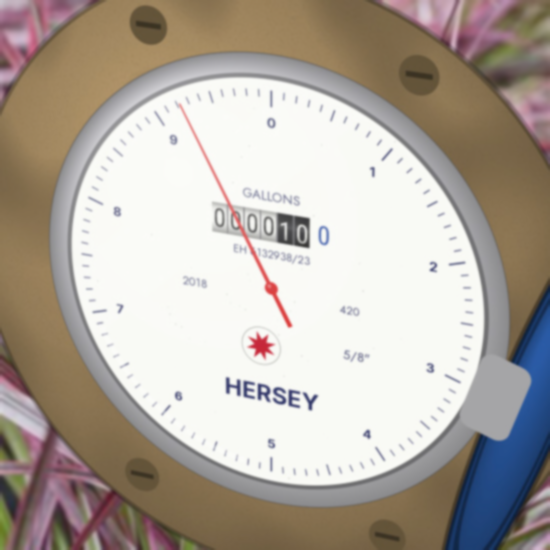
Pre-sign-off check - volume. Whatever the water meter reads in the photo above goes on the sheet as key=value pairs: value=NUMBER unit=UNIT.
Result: value=99.2 unit=gal
